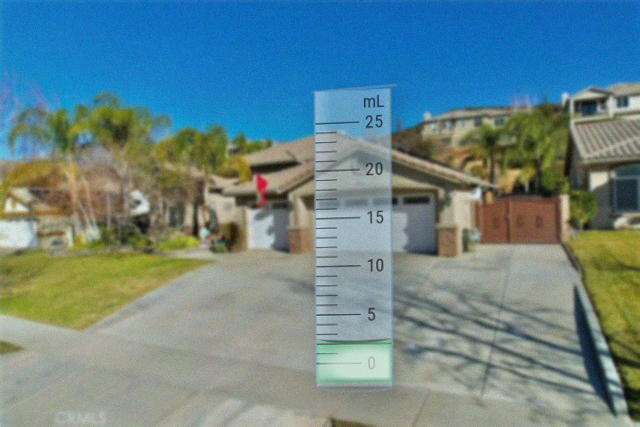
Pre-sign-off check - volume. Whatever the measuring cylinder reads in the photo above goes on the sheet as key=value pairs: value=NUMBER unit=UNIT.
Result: value=2 unit=mL
